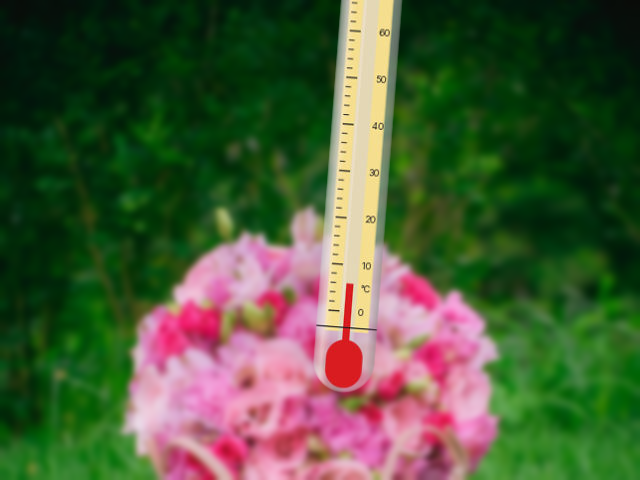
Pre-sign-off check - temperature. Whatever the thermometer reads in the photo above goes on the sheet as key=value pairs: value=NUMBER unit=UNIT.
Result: value=6 unit=°C
